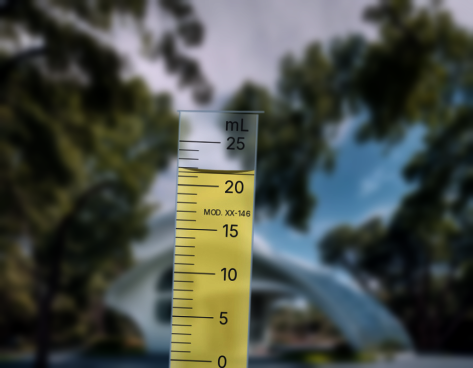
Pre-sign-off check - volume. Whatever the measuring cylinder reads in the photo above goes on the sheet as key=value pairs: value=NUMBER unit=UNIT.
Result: value=21.5 unit=mL
